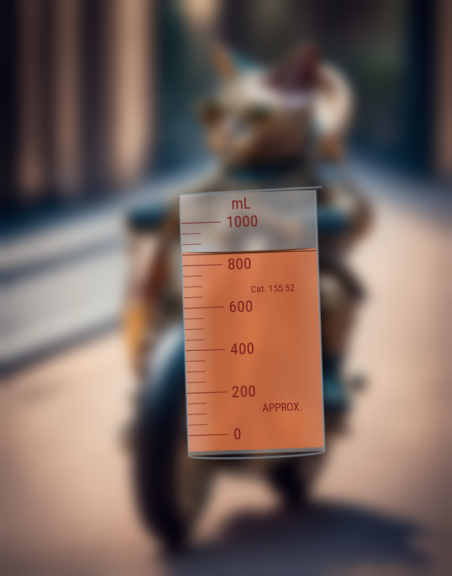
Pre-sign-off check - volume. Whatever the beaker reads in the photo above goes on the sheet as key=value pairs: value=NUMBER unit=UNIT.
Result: value=850 unit=mL
